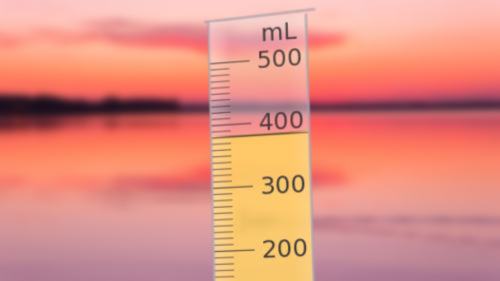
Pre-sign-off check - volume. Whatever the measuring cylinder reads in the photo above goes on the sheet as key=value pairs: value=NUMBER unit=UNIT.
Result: value=380 unit=mL
